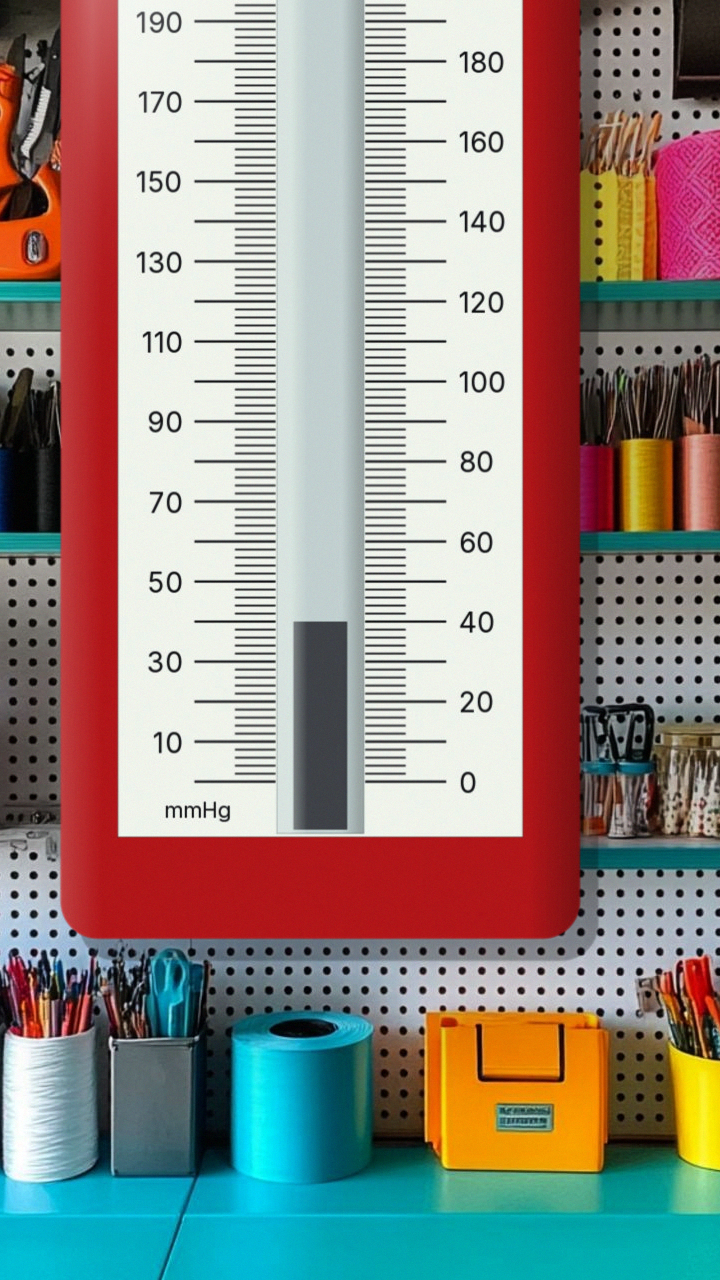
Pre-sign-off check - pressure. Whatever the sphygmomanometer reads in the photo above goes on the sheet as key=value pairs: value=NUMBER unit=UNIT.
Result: value=40 unit=mmHg
